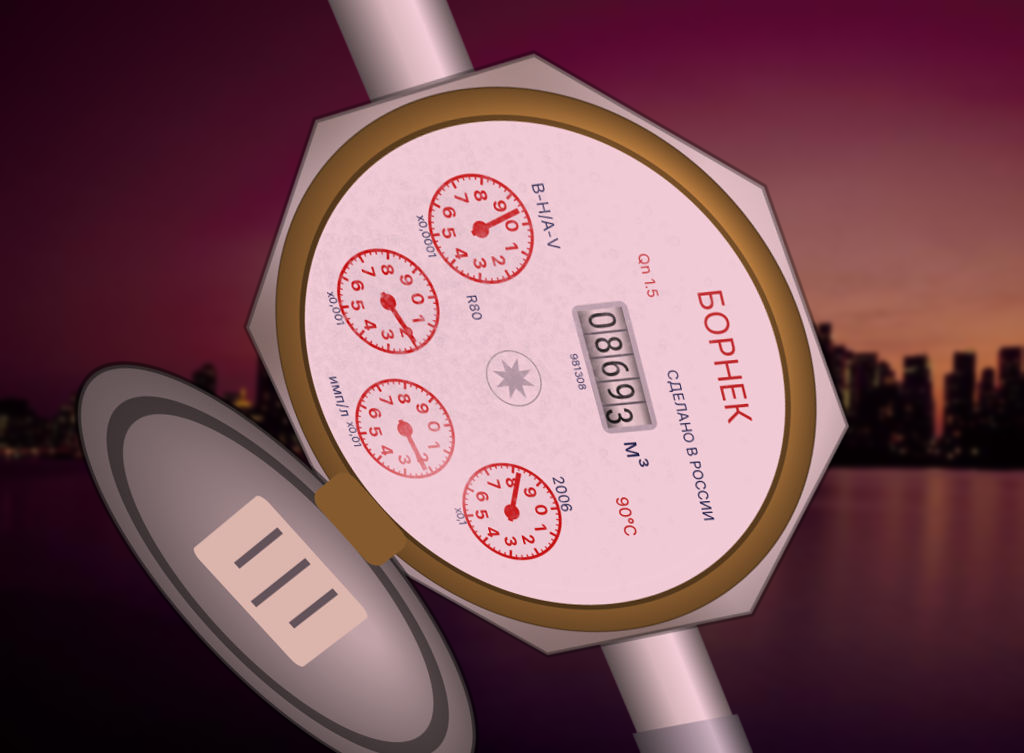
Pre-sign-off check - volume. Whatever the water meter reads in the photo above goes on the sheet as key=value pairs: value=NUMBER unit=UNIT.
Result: value=8692.8219 unit=m³
